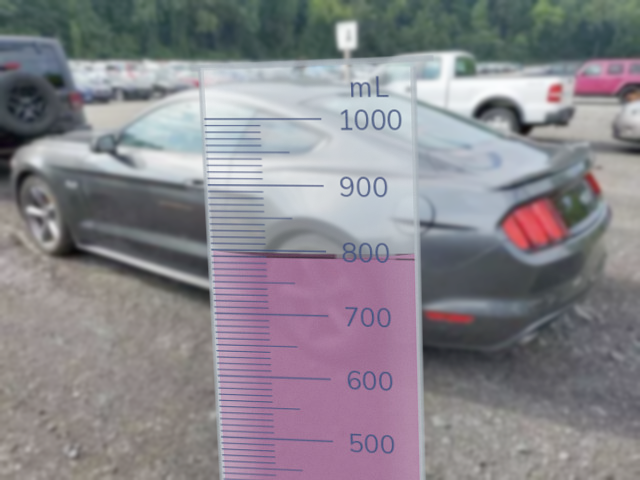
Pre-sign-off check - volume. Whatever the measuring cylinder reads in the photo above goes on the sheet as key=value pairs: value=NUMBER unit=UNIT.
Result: value=790 unit=mL
